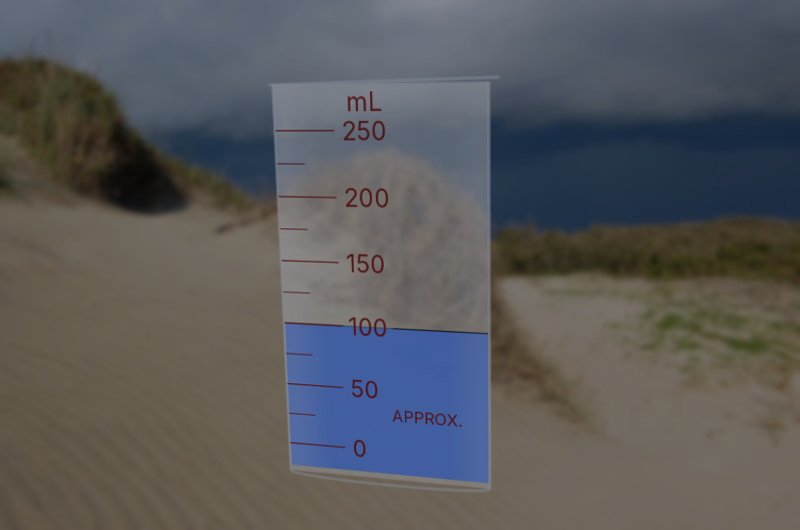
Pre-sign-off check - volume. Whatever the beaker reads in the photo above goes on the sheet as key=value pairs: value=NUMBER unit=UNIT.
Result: value=100 unit=mL
